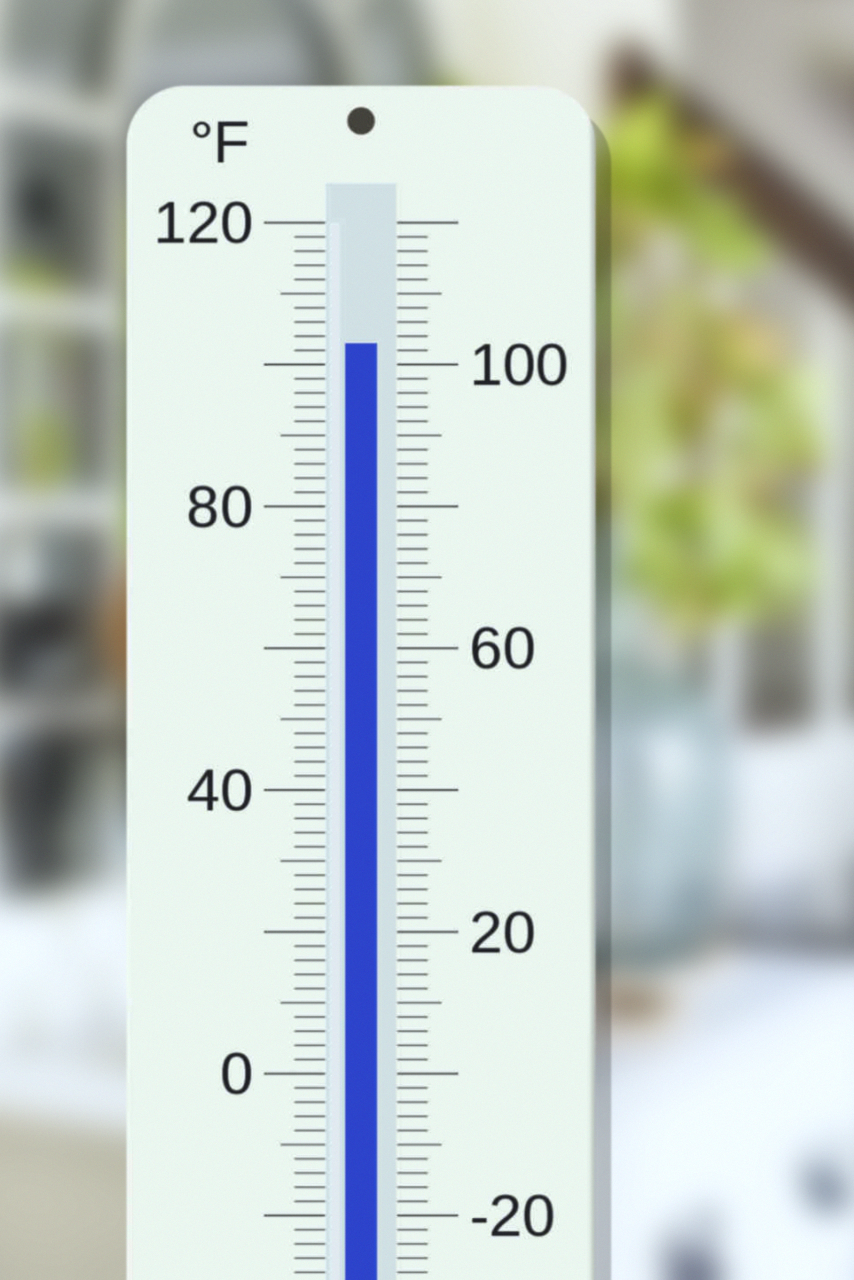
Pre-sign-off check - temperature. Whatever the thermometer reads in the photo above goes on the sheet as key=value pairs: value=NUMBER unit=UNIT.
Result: value=103 unit=°F
